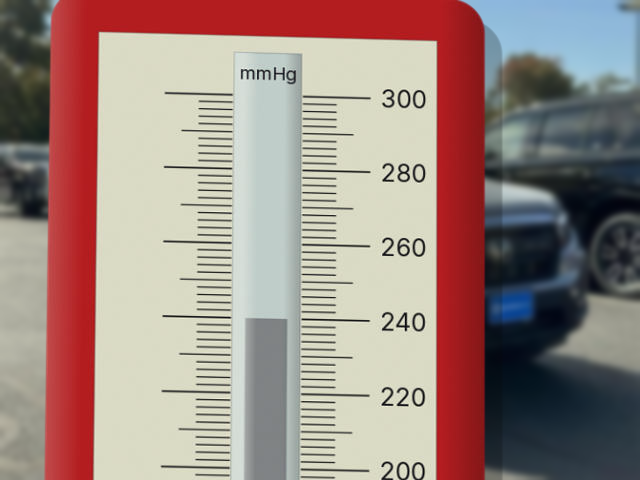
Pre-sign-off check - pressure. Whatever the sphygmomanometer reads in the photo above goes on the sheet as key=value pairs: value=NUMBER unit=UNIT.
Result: value=240 unit=mmHg
